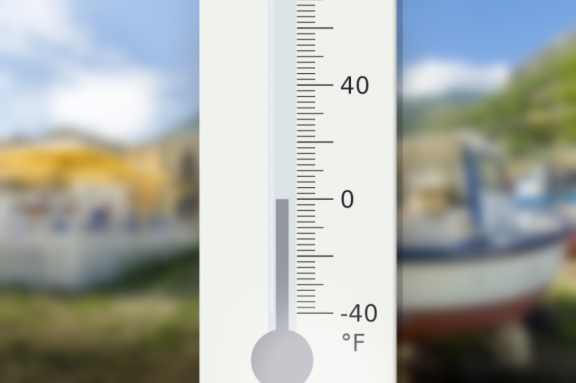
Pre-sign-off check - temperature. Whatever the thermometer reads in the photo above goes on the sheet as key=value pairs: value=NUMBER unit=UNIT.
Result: value=0 unit=°F
